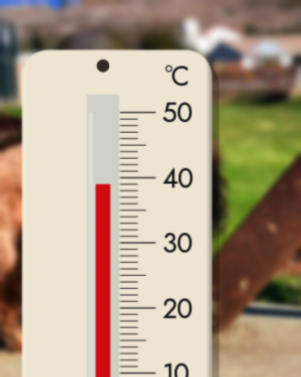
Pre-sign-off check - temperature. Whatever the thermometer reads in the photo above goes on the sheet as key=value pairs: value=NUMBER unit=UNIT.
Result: value=39 unit=°C
